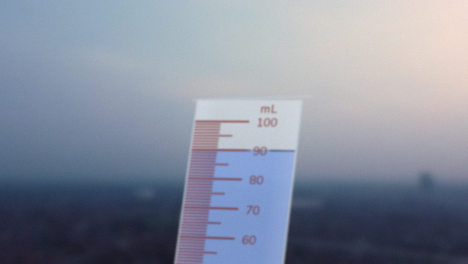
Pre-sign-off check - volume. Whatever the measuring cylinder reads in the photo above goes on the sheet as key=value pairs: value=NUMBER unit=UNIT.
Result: value=90 unit=mL
